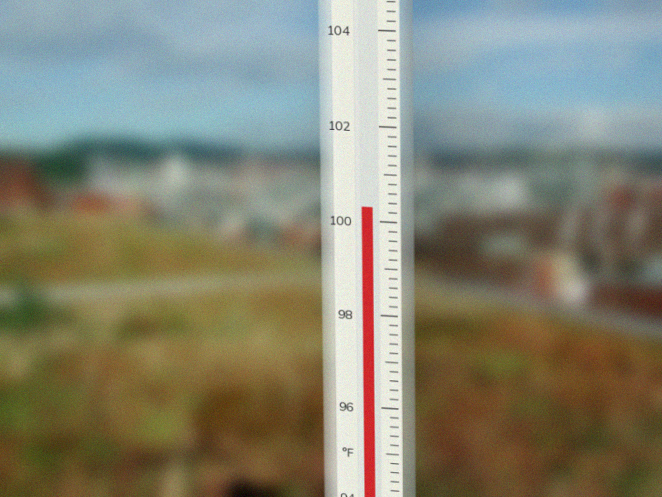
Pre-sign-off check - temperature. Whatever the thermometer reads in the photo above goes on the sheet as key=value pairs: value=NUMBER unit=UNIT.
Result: value=100.3 unit=°F
